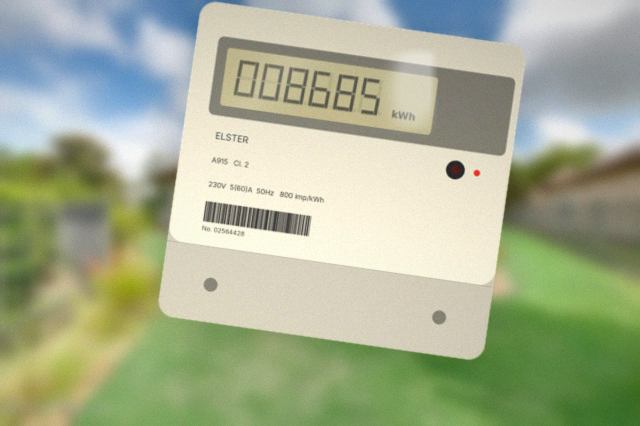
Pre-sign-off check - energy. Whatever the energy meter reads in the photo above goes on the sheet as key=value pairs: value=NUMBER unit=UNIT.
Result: value=8685 unit=kWh
